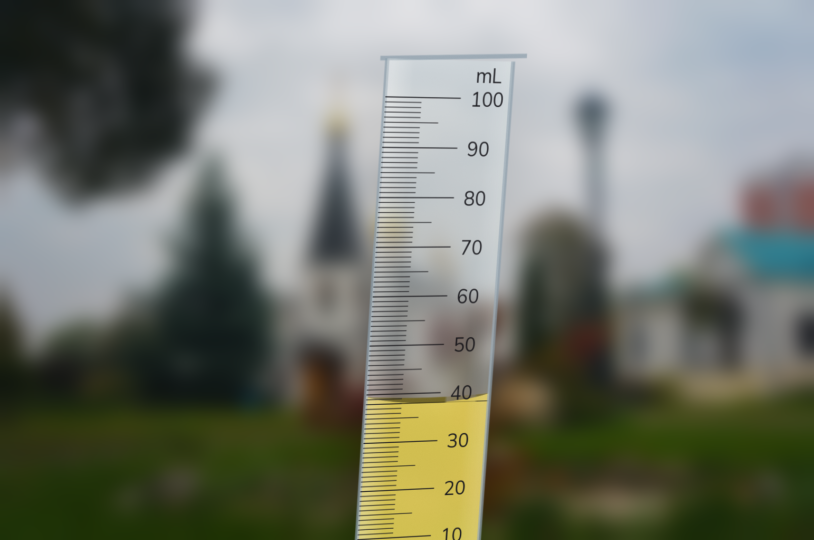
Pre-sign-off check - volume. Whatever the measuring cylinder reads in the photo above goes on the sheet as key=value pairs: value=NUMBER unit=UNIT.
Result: value=38 unit=mL
